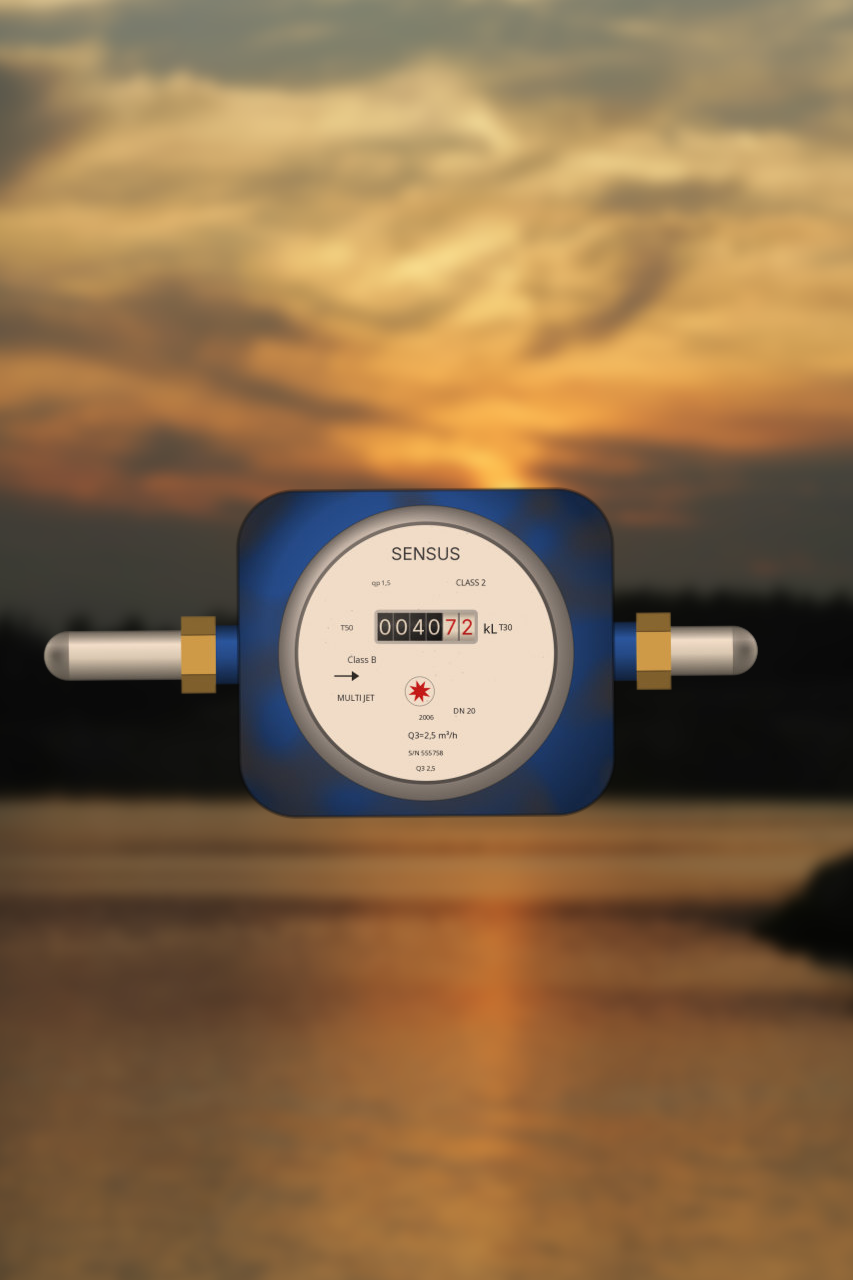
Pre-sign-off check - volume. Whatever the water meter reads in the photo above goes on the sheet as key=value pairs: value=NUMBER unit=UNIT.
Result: value=40.72 unit=kL
